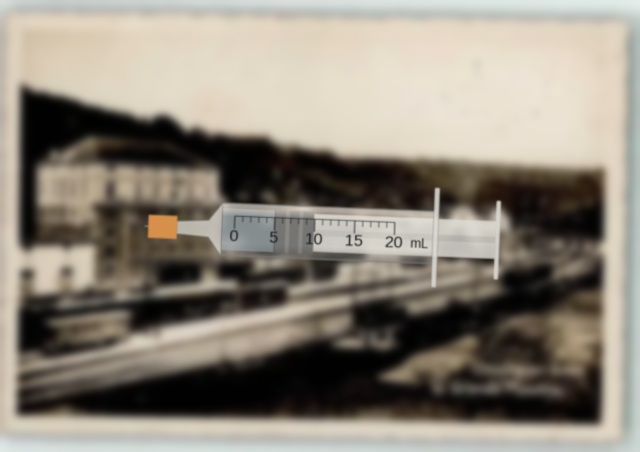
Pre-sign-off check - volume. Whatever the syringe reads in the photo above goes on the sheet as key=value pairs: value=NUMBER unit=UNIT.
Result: value=5 unit=mL
